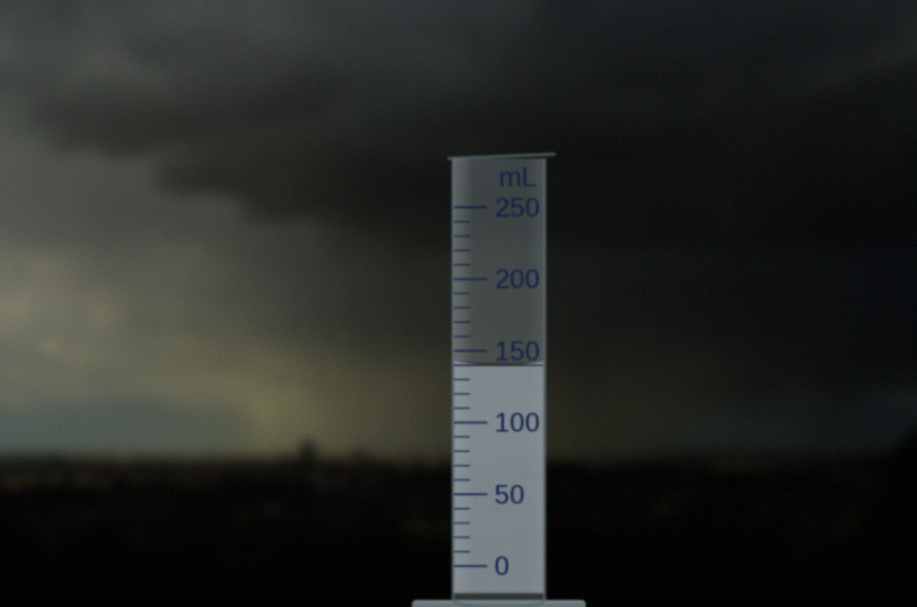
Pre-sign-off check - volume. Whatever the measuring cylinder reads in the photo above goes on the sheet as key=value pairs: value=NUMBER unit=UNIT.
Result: value=140 unit=mL
